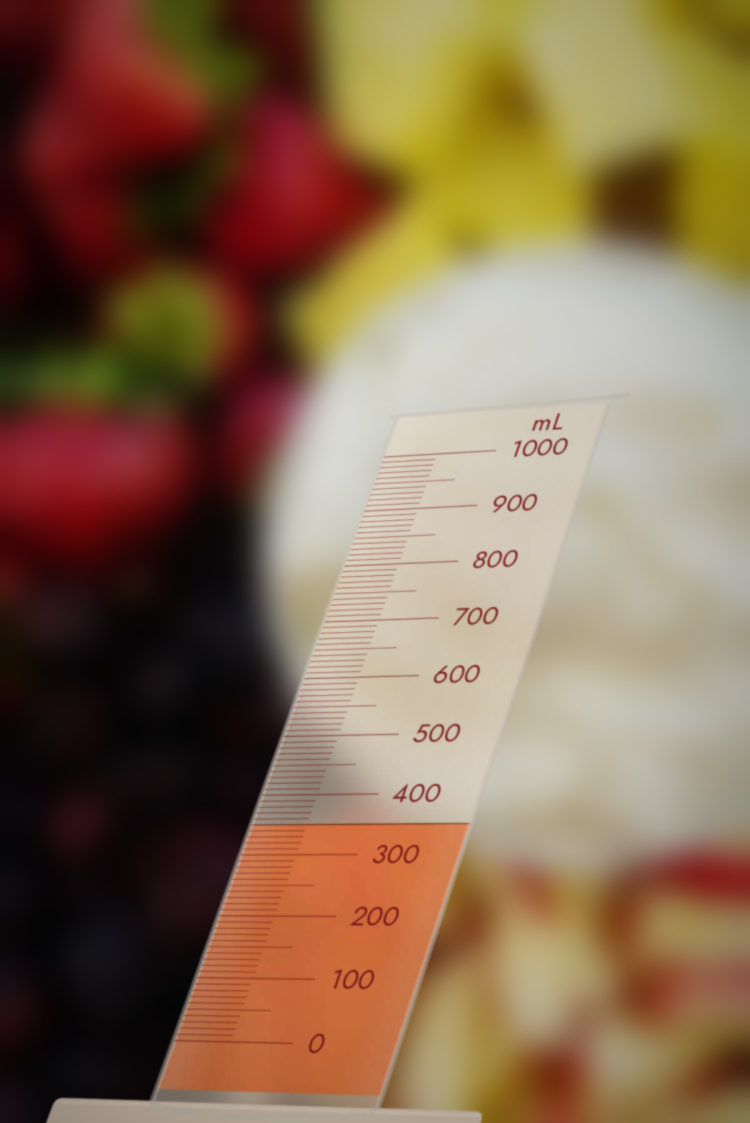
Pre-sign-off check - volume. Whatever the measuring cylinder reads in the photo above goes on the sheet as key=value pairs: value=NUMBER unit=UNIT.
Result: value=350 unit=mL
